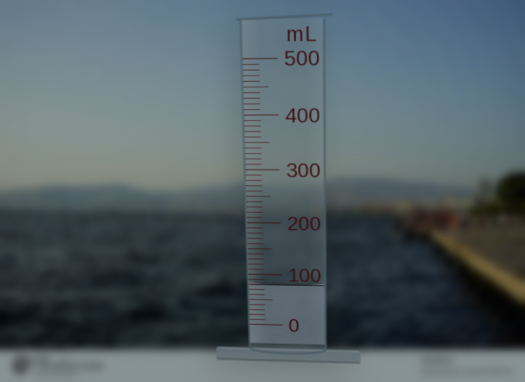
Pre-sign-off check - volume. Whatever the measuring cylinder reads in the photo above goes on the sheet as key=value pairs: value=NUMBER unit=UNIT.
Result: value=80 unit=mL
